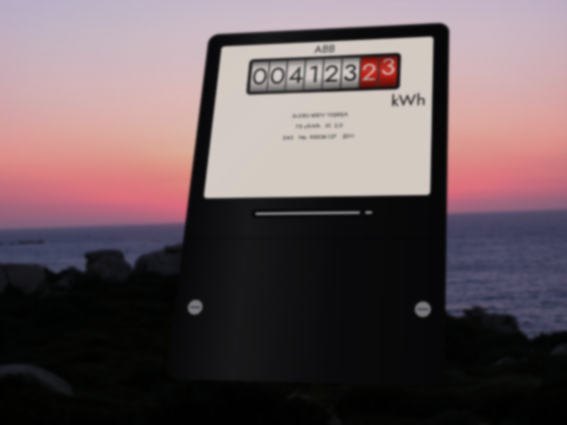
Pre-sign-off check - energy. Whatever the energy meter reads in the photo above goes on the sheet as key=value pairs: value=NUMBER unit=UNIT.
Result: value=4123.23 unit=kWh
